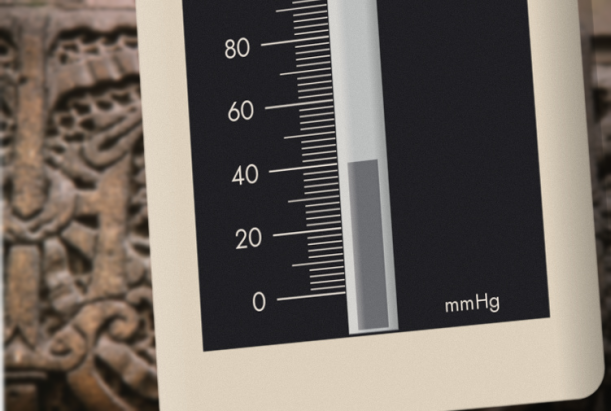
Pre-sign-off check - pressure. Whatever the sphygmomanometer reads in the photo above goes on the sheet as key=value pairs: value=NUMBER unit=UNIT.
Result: value=40 unit=mmHg
